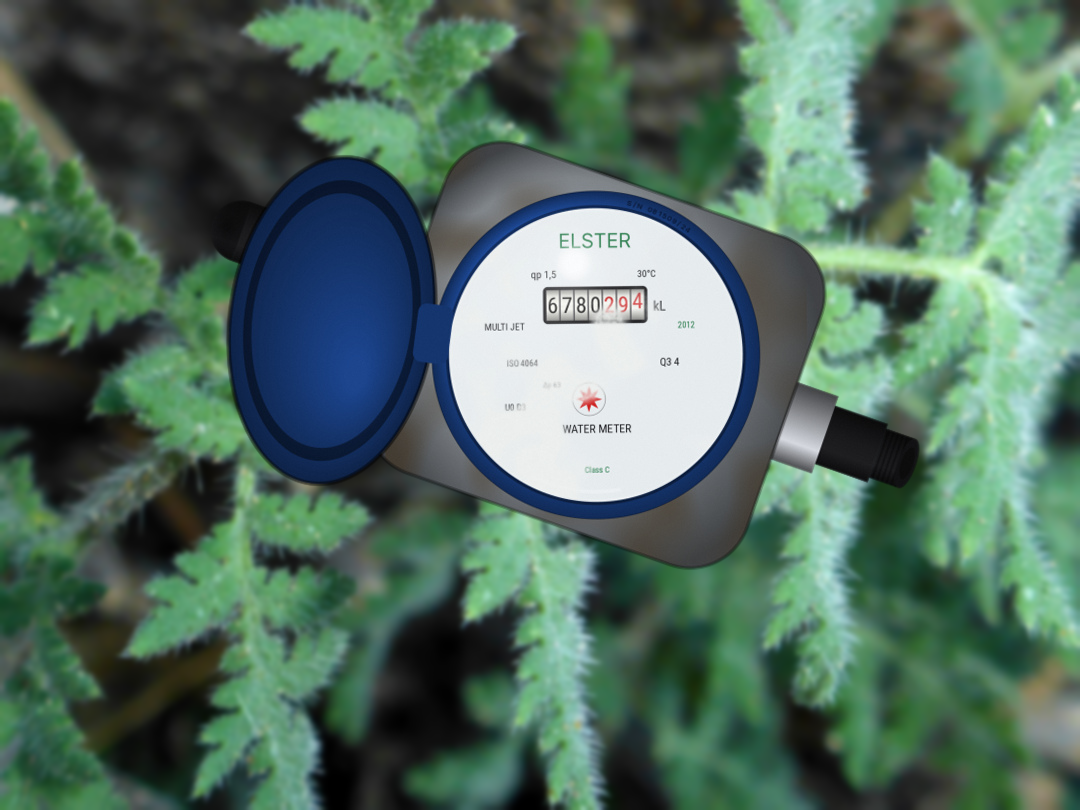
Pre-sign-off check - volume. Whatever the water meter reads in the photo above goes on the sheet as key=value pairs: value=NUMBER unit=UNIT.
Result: value=6780.294 unit=kL
